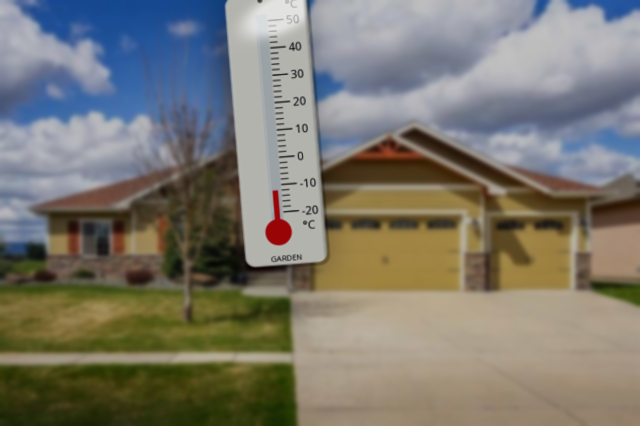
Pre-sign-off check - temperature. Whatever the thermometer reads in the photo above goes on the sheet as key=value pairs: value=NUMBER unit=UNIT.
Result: value=-12 unit=°C
